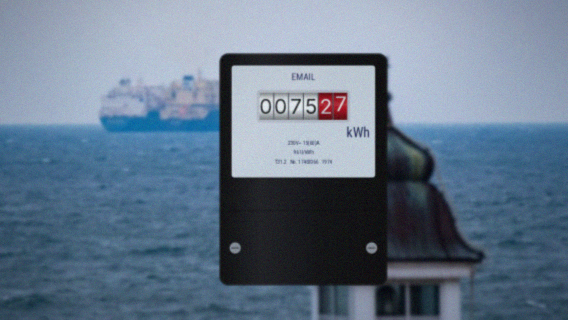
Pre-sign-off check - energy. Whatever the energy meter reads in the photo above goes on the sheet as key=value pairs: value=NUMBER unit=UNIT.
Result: value=75.27 unit=kWh
